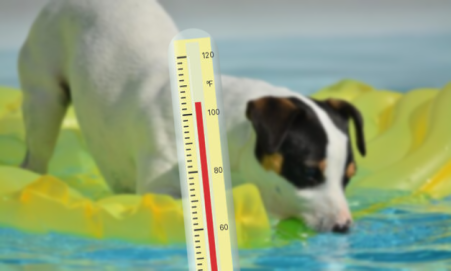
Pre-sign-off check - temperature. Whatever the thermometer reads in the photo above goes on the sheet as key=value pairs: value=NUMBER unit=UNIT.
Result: value=104 unit=°F
